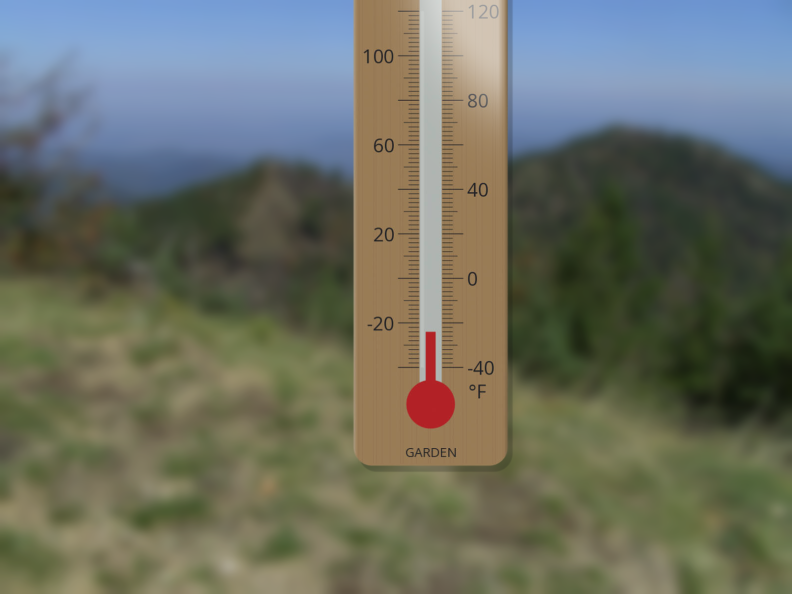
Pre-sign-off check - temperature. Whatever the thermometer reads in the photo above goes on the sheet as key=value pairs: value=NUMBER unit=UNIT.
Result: value=-24 unit=°F
